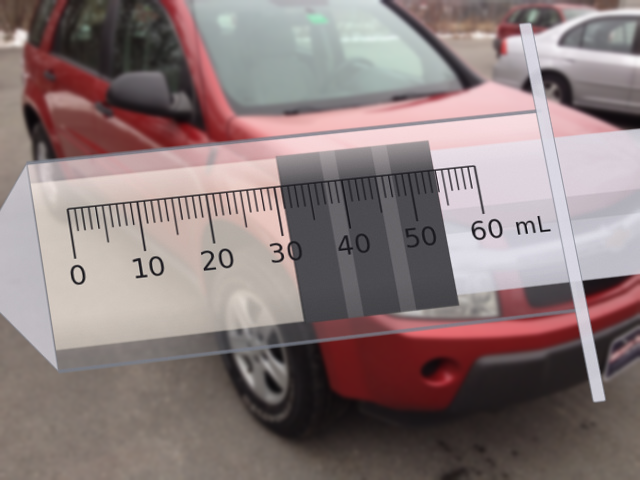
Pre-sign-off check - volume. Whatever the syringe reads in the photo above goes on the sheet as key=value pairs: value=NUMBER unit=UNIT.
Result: value=31 unit=mL
